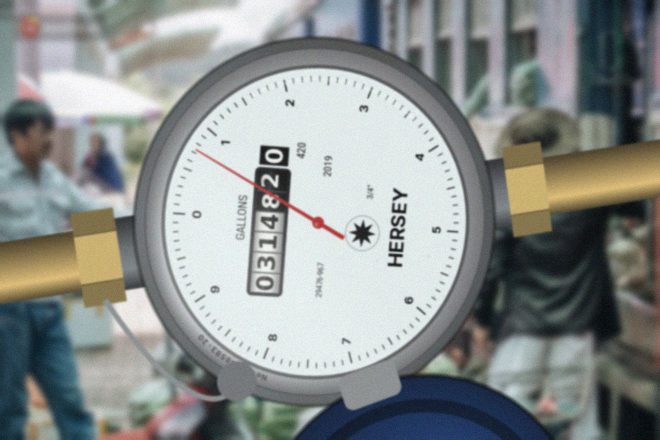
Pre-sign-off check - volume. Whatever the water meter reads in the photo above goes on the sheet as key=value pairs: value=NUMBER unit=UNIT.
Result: value=314820.7 unit=gal
